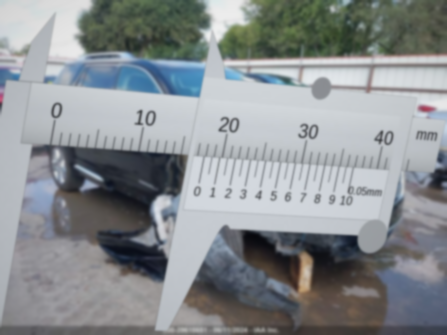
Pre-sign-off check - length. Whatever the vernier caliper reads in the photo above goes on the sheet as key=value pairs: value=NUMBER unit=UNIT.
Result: value=17.8 unit=mm
